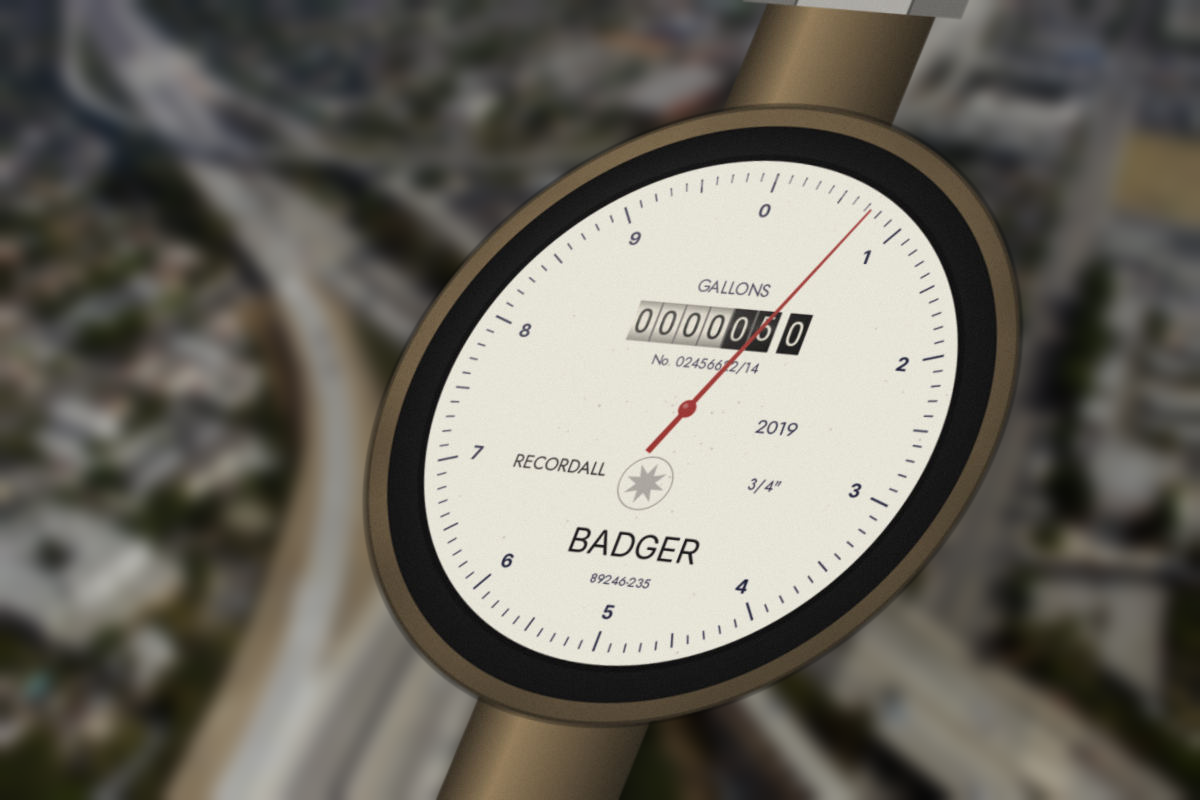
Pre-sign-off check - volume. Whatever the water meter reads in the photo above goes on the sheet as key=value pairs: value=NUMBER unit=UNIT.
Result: value=50.7 unit=gal
